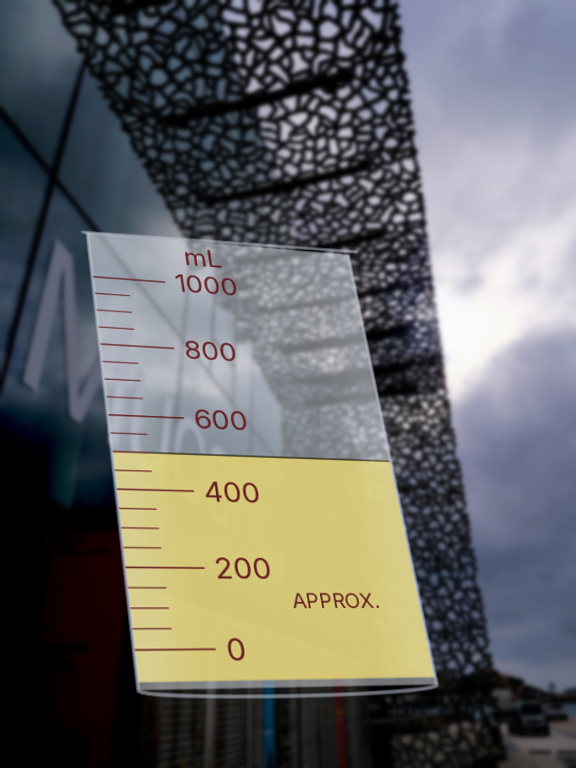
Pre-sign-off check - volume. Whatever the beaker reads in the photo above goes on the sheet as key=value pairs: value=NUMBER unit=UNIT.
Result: value=500 unit=mL
